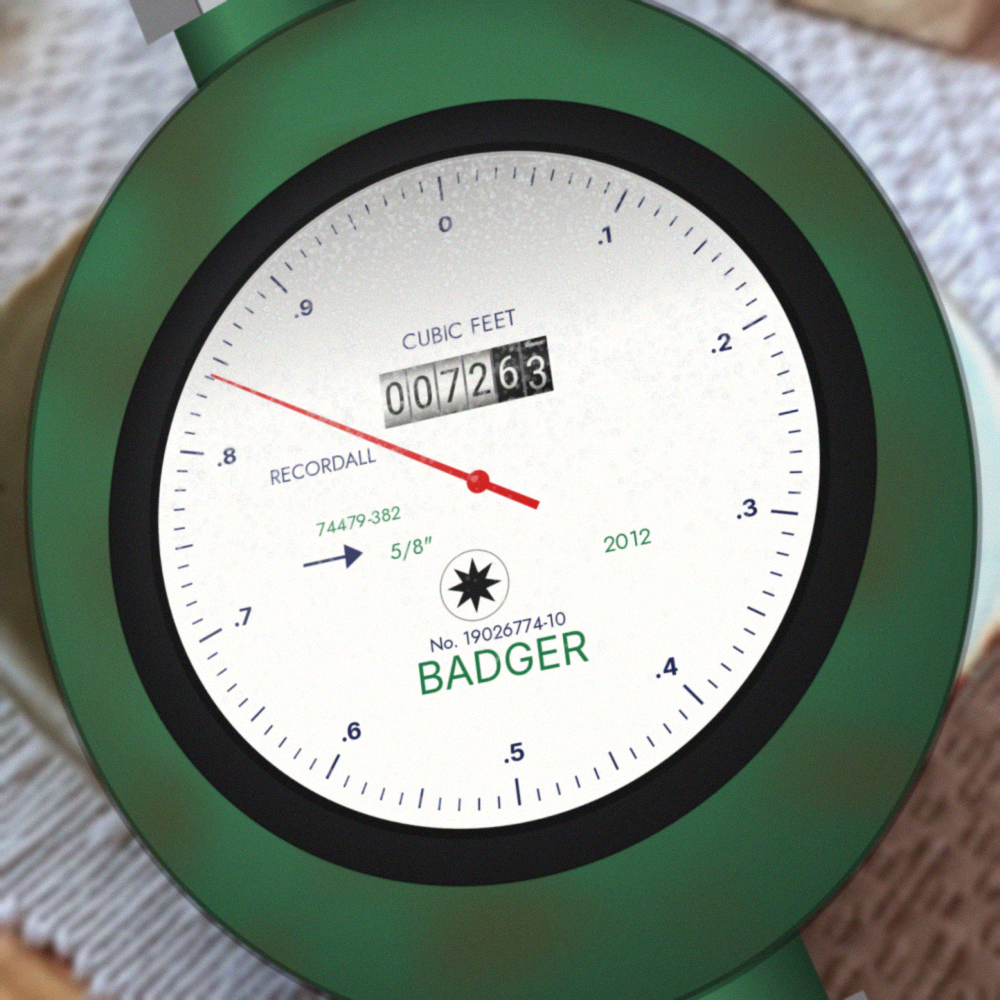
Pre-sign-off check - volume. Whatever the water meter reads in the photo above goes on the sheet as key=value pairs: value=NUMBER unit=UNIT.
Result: value=7262.84 unit=ft³
